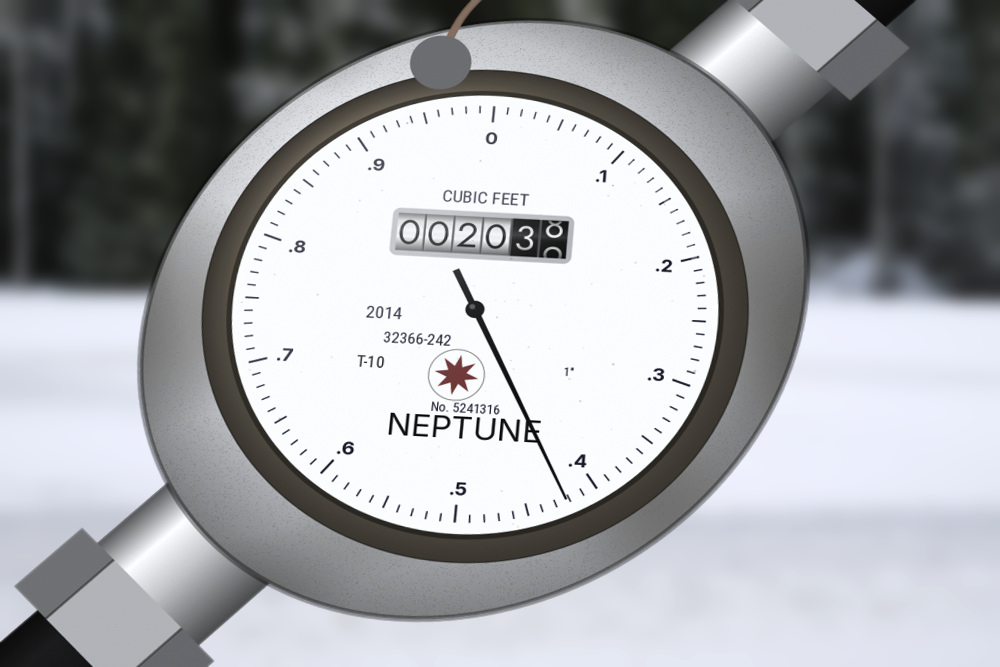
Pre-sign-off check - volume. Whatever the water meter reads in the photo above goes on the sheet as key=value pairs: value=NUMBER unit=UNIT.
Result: value=2038.42 unit=ft³
